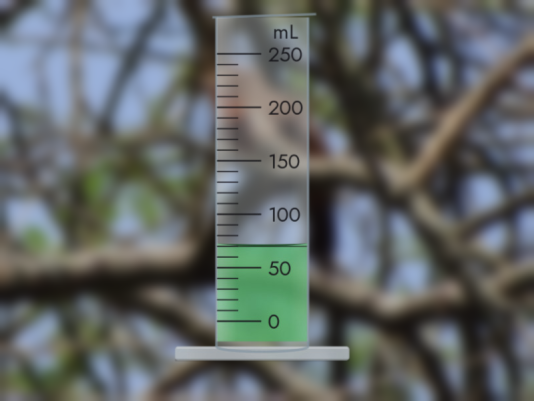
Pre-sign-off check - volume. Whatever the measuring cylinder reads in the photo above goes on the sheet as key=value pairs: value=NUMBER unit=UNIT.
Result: value=70 unit=mL
